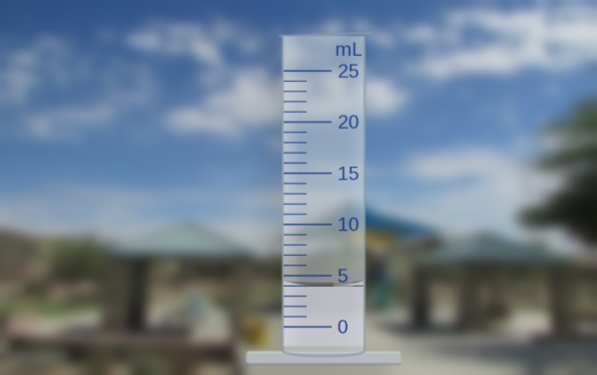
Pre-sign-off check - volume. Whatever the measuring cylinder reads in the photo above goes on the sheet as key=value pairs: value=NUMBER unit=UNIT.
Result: value=4 unit=mL
